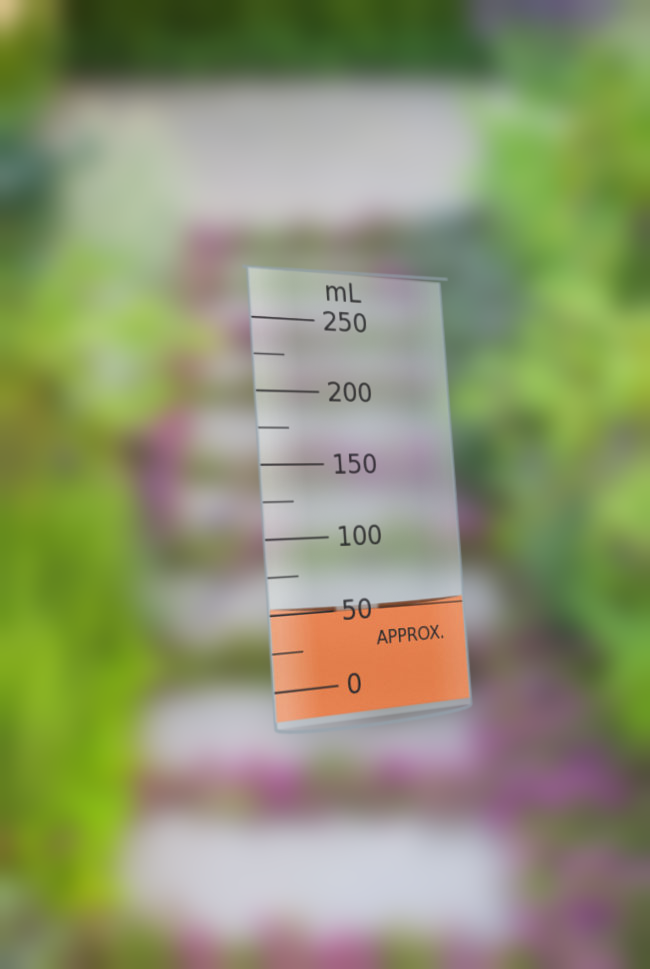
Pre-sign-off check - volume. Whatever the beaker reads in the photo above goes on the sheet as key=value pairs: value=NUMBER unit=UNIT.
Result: value=50 unit=mL
